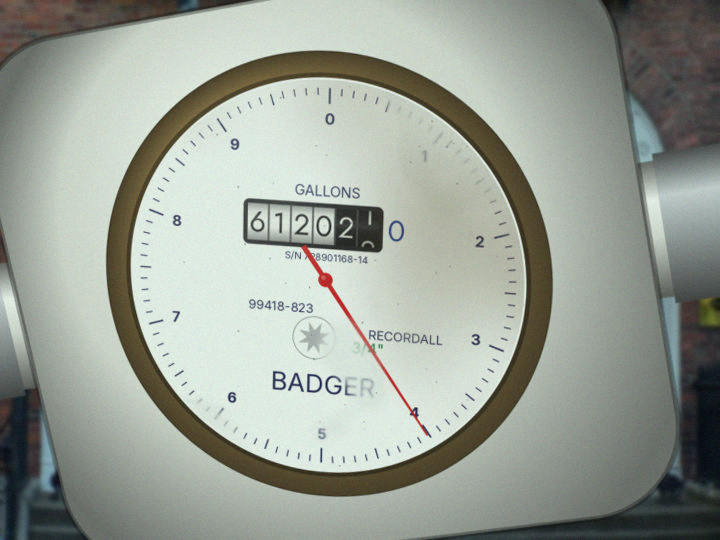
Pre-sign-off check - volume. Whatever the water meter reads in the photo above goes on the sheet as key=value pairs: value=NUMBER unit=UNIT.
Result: value=6120214.0 unit=gal
